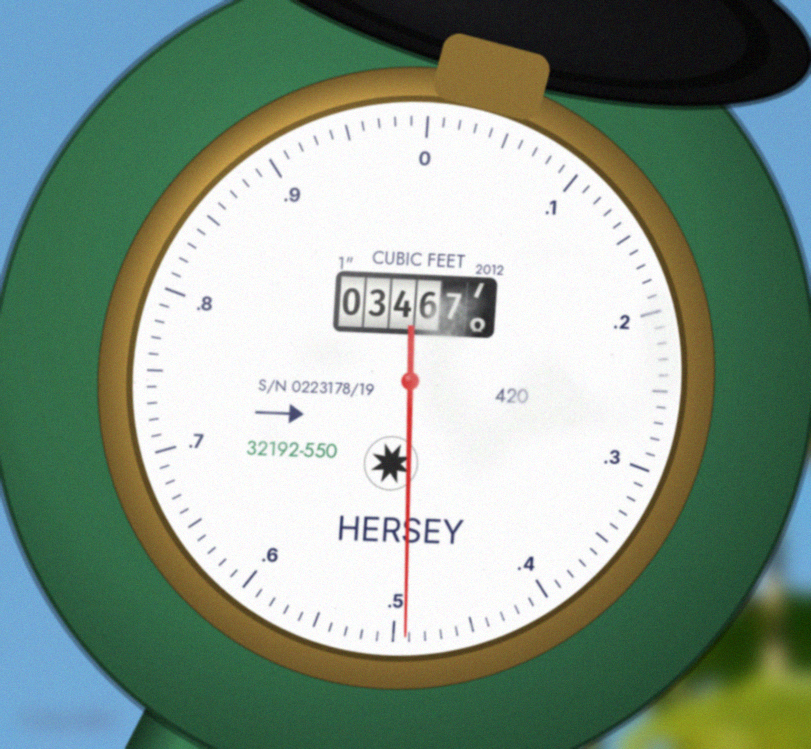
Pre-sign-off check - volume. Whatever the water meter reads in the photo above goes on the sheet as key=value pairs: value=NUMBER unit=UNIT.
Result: value=34677.49 unit=ft³
